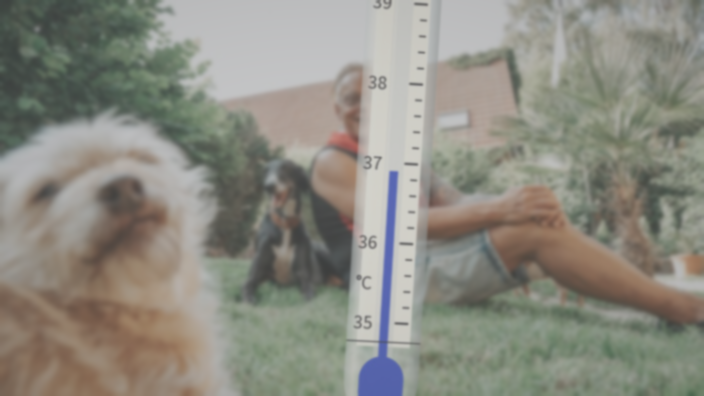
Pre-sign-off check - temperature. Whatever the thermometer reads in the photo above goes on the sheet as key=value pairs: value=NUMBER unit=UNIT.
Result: value=36.9 unit=°C
